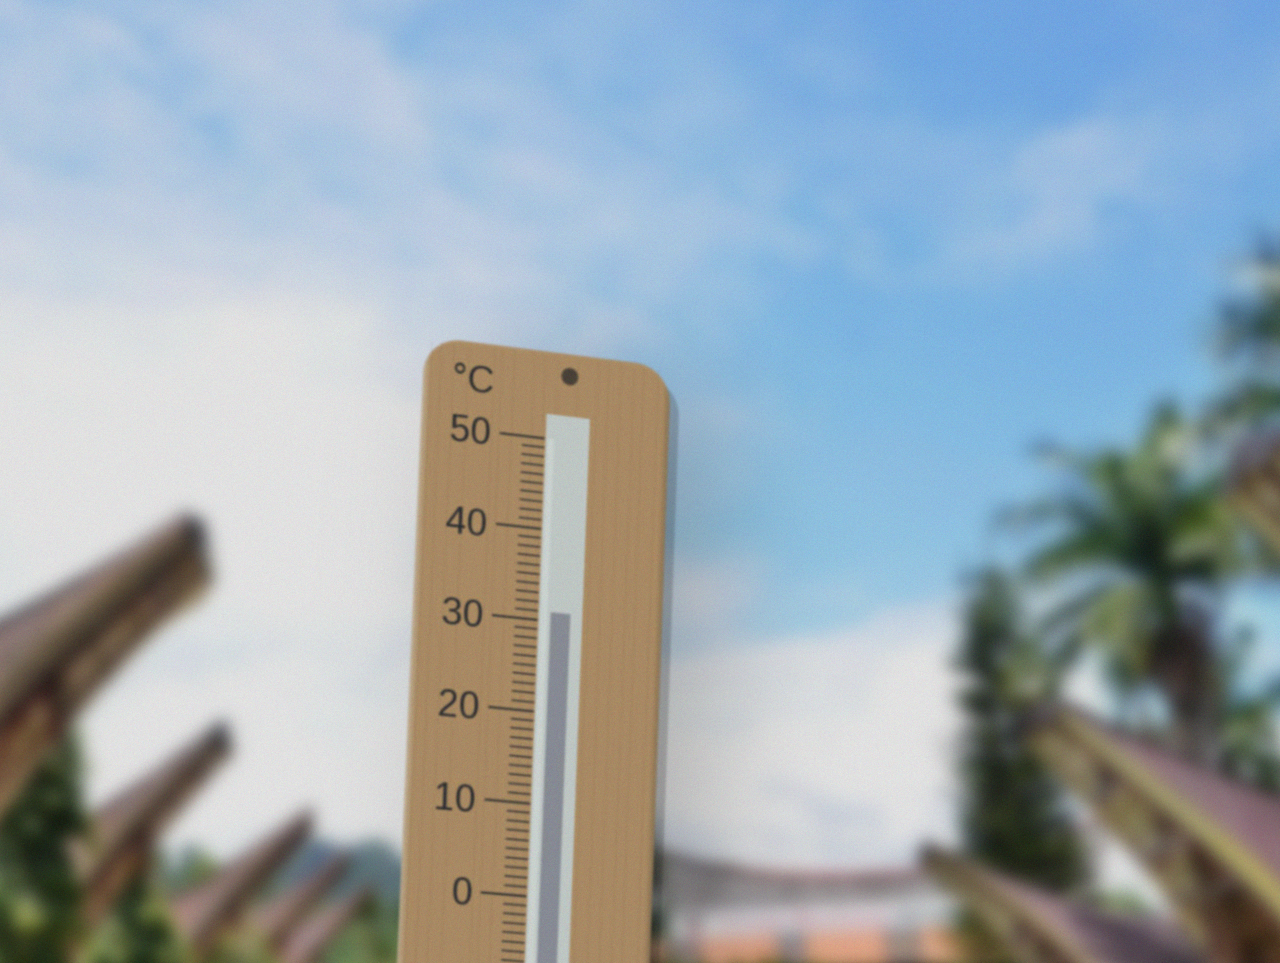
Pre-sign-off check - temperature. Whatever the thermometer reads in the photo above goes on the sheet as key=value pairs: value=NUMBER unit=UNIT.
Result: value=31 unit=°C
